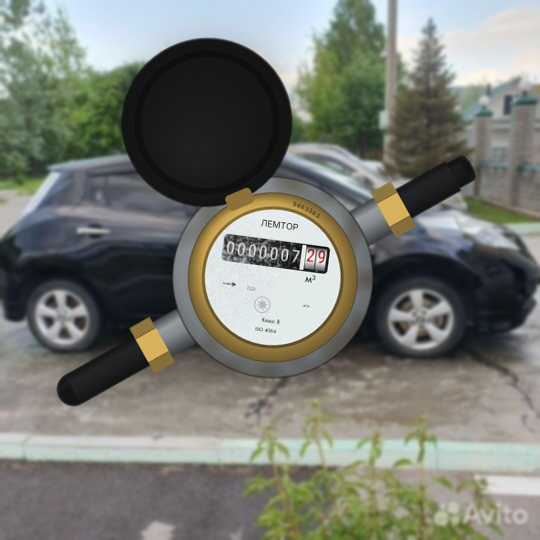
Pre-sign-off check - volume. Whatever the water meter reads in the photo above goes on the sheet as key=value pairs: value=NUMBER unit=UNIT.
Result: value=7.29 unit=m³
